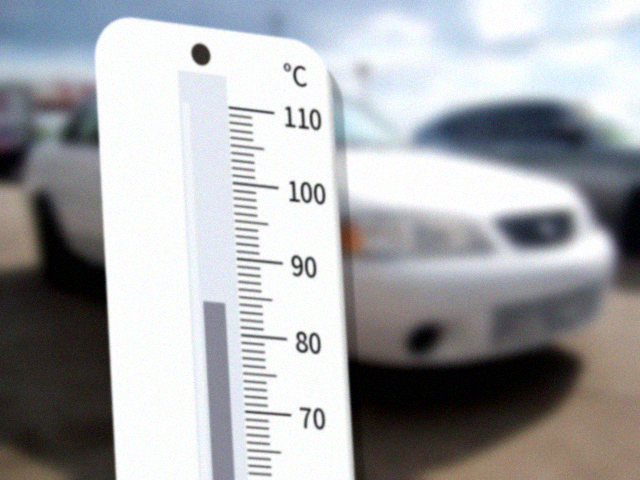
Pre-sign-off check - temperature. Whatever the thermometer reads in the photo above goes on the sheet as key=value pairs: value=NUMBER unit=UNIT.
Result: value=84 unit=°C
